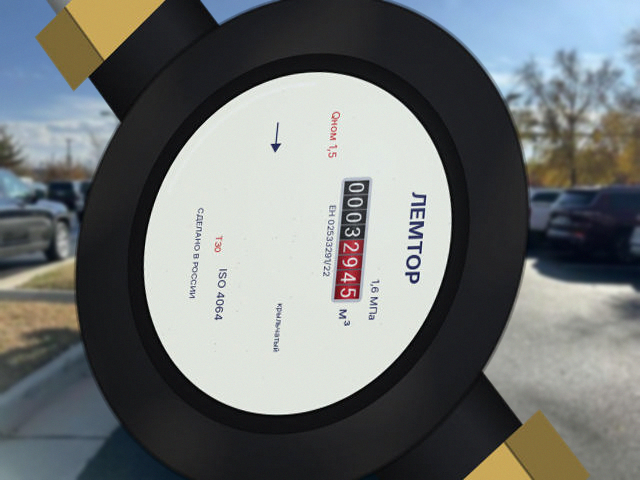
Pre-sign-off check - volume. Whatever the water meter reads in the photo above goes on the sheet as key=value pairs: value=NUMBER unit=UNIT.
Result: value=3.2945 unit=m³
